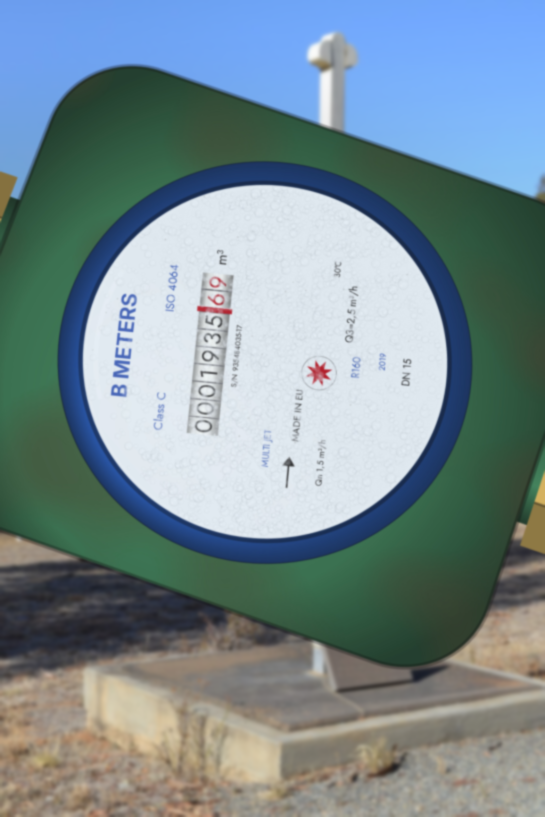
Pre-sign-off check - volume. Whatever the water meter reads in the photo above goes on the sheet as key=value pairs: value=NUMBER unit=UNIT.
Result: value=1935.69 unit=m³
